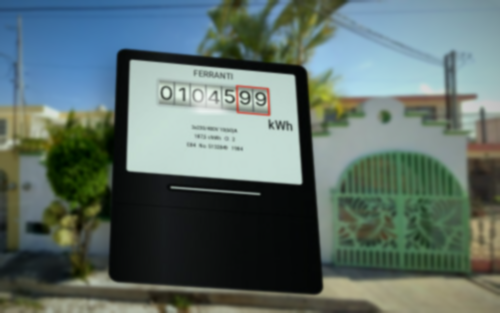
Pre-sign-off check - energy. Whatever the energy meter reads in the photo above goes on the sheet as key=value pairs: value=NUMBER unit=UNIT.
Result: value=1045.99 unit=kWh
